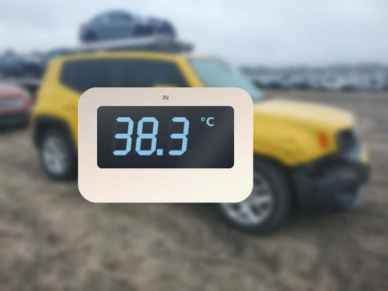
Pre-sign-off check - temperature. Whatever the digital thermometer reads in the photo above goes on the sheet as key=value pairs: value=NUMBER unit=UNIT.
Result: value=38.3 unit=°C
